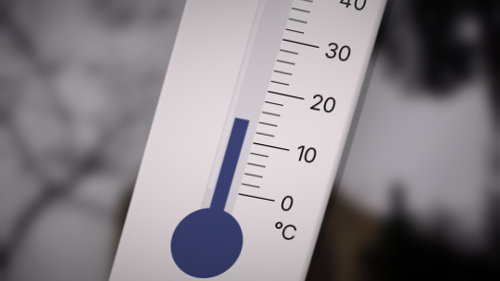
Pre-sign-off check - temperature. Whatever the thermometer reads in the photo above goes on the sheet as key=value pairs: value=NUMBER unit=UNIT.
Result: value=14 unit=°C
